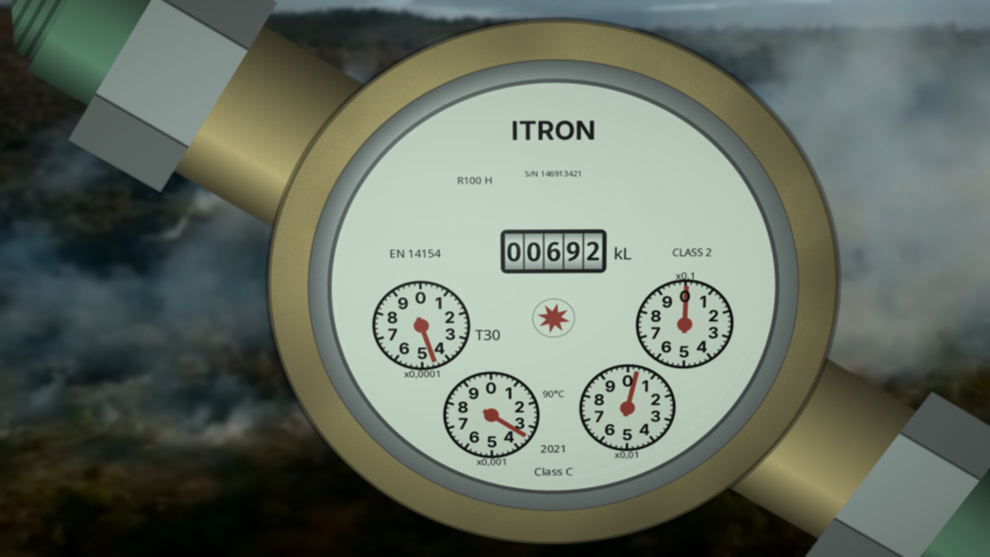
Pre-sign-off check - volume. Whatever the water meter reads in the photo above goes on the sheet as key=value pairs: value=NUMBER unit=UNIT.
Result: value=692.0034 unit=kL
